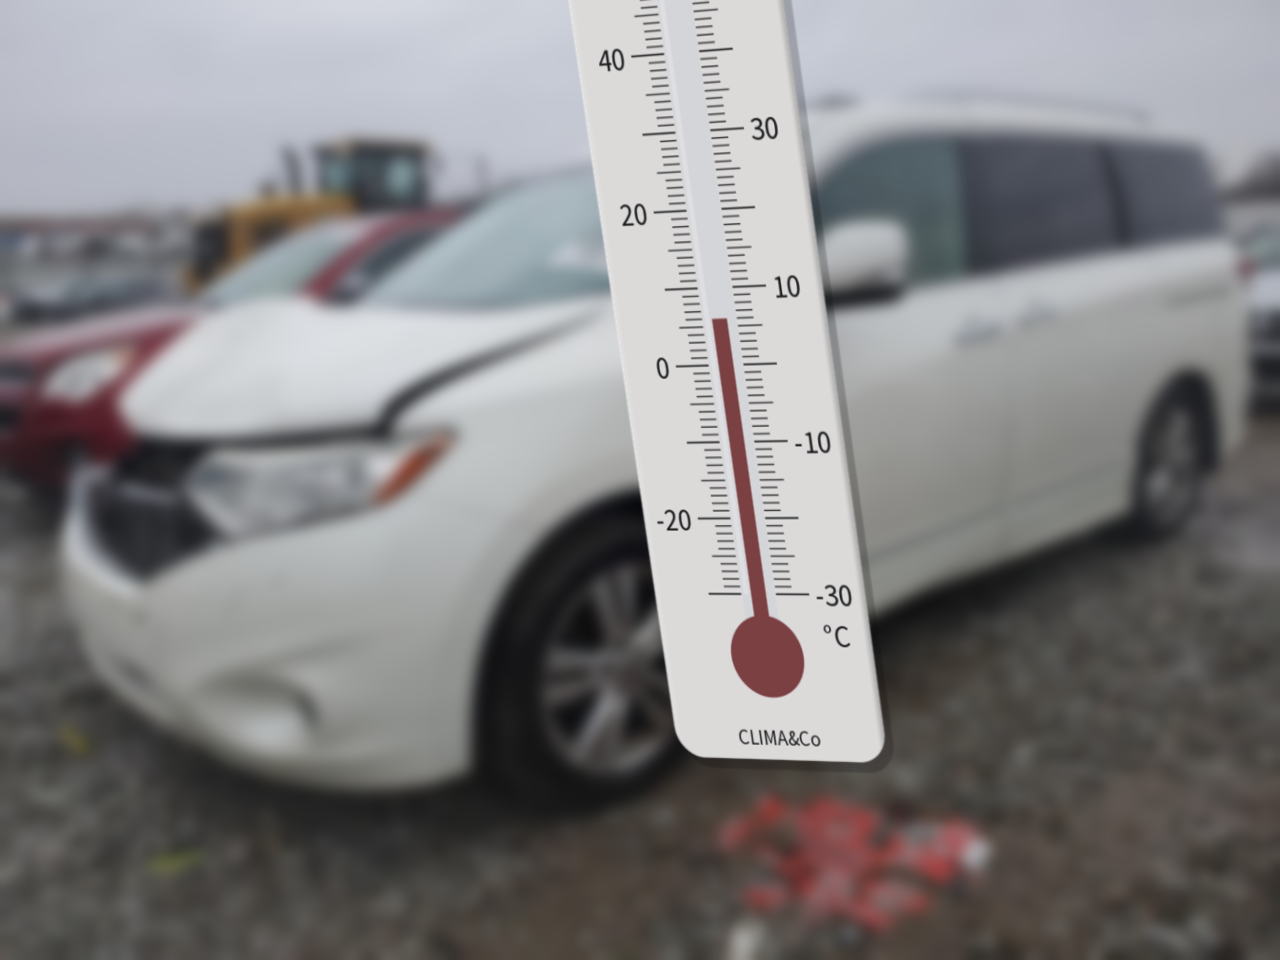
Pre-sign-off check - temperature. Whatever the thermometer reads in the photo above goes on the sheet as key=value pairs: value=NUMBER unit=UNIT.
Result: value=6 unit=°C
